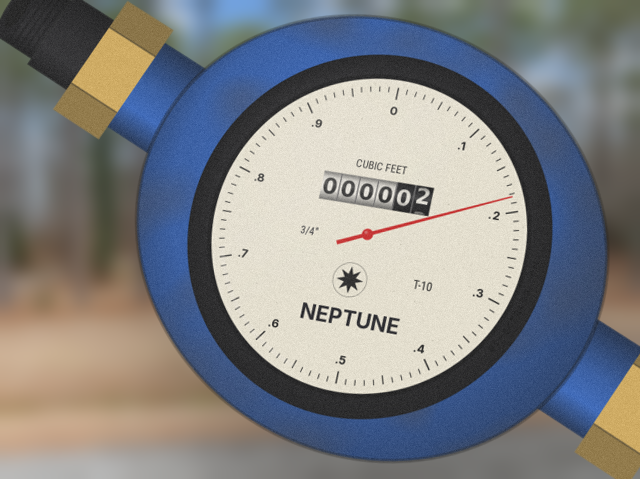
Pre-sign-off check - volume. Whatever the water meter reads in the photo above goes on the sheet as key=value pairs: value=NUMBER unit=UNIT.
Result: value=2.18 unit=ft³
